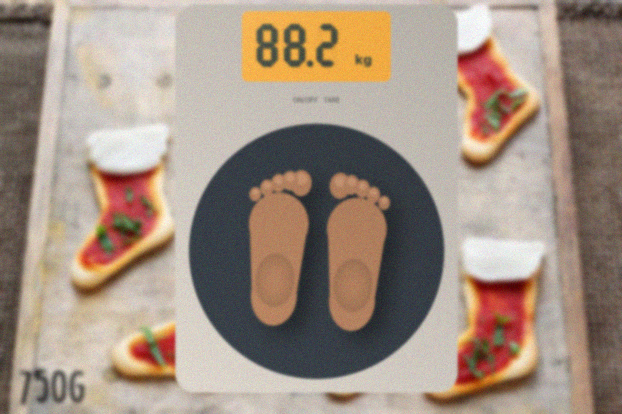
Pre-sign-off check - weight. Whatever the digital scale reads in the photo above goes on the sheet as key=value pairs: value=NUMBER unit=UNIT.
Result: value=88.2 unit=kg
